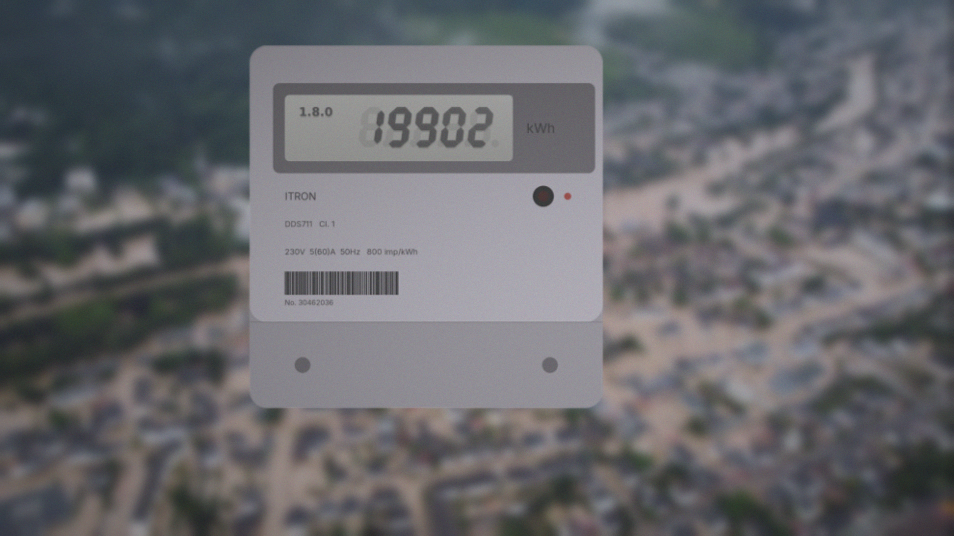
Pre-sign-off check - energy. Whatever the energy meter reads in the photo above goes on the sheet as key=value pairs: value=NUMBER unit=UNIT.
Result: value=19902 unit=kWh
